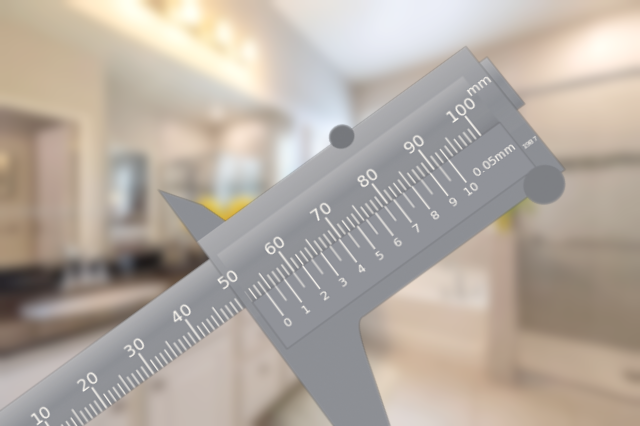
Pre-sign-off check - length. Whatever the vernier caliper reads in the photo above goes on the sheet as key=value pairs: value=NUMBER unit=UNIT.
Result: value=54.0 unit=mm
